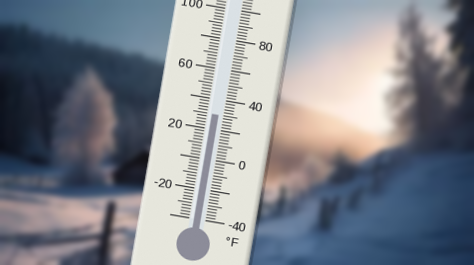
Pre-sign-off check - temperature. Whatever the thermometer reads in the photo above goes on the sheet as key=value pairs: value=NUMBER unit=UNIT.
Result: value=30 unit=°F
